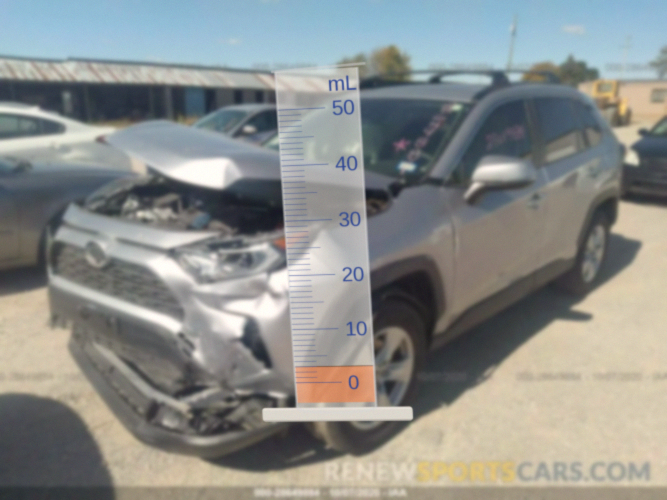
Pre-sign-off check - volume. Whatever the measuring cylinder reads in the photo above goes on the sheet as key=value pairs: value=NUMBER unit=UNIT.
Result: value=3 unit=mL
